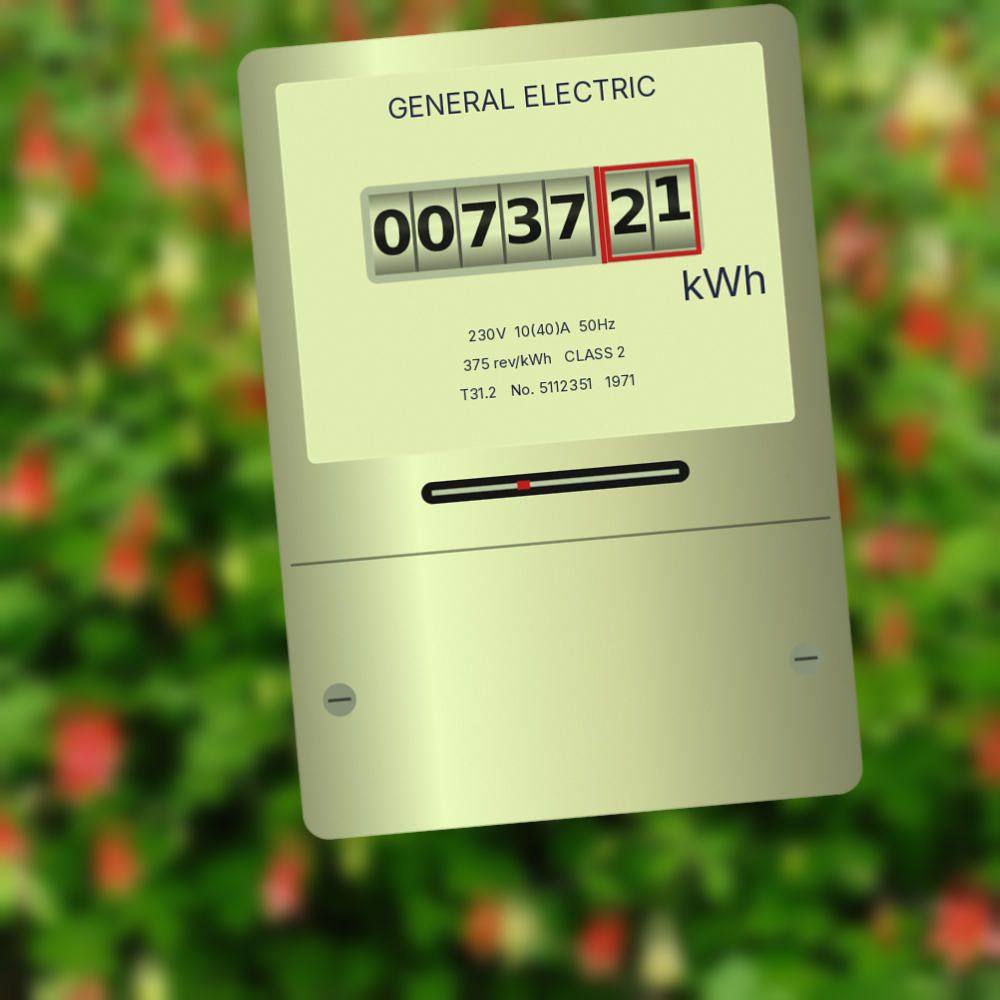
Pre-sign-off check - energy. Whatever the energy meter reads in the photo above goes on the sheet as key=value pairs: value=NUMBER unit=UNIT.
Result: value=737.21 unit=kWh
